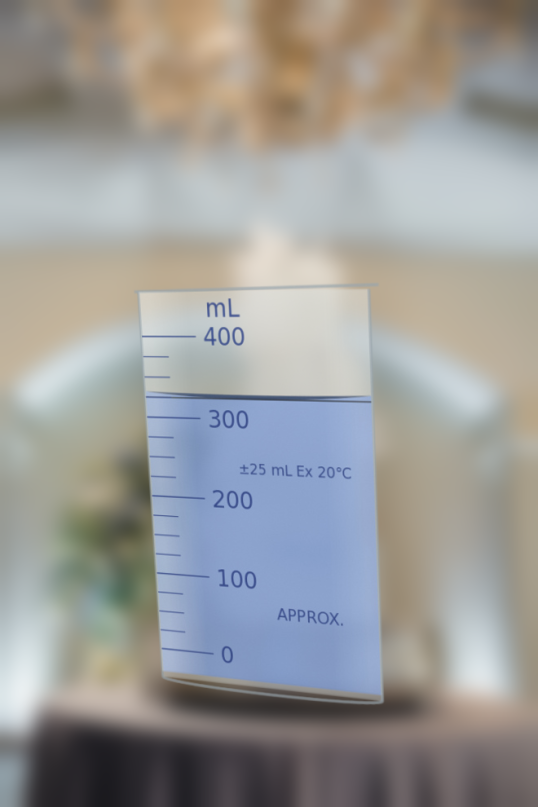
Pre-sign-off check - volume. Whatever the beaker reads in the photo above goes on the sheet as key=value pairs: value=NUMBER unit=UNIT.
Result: value=325 unit=mL
